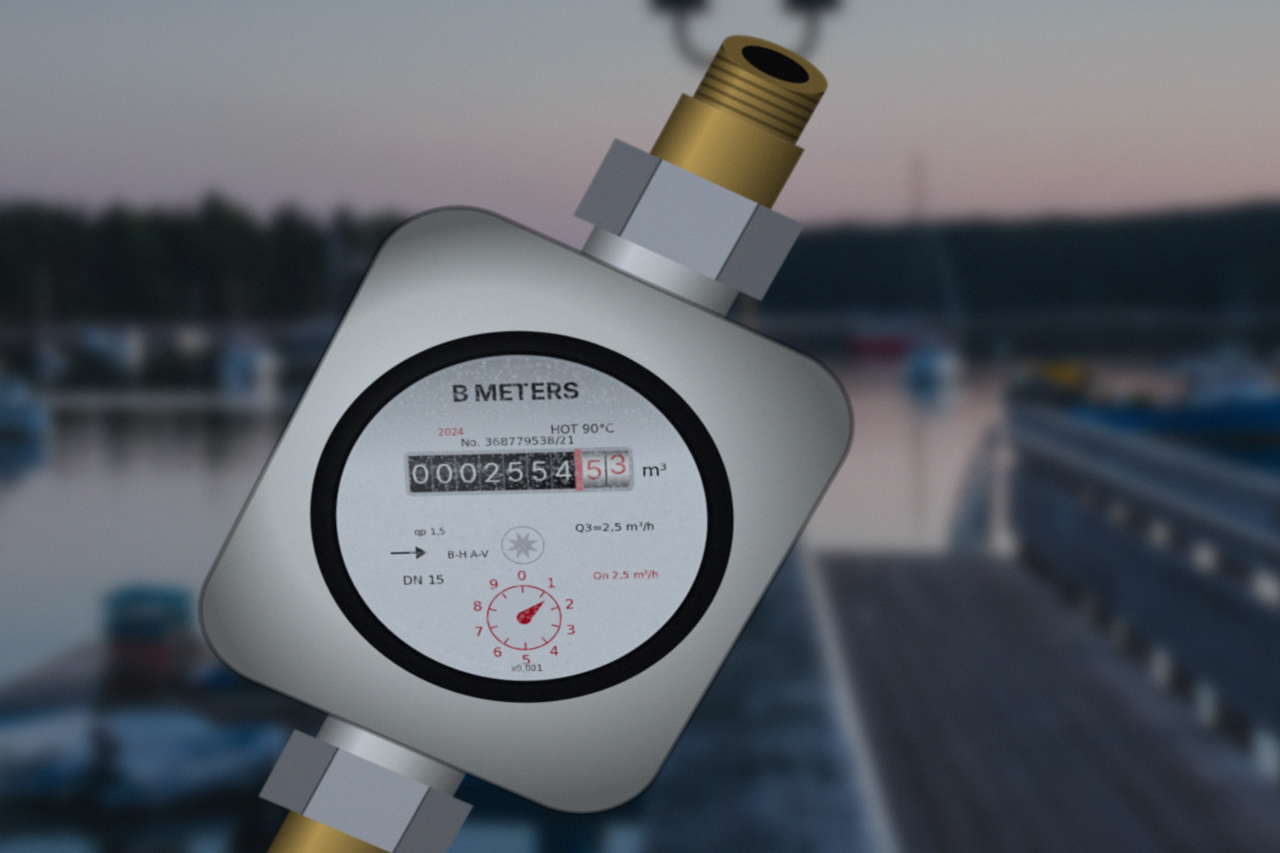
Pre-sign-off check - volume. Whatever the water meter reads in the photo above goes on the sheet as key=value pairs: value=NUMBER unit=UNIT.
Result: value=2554.531 unit=m³
